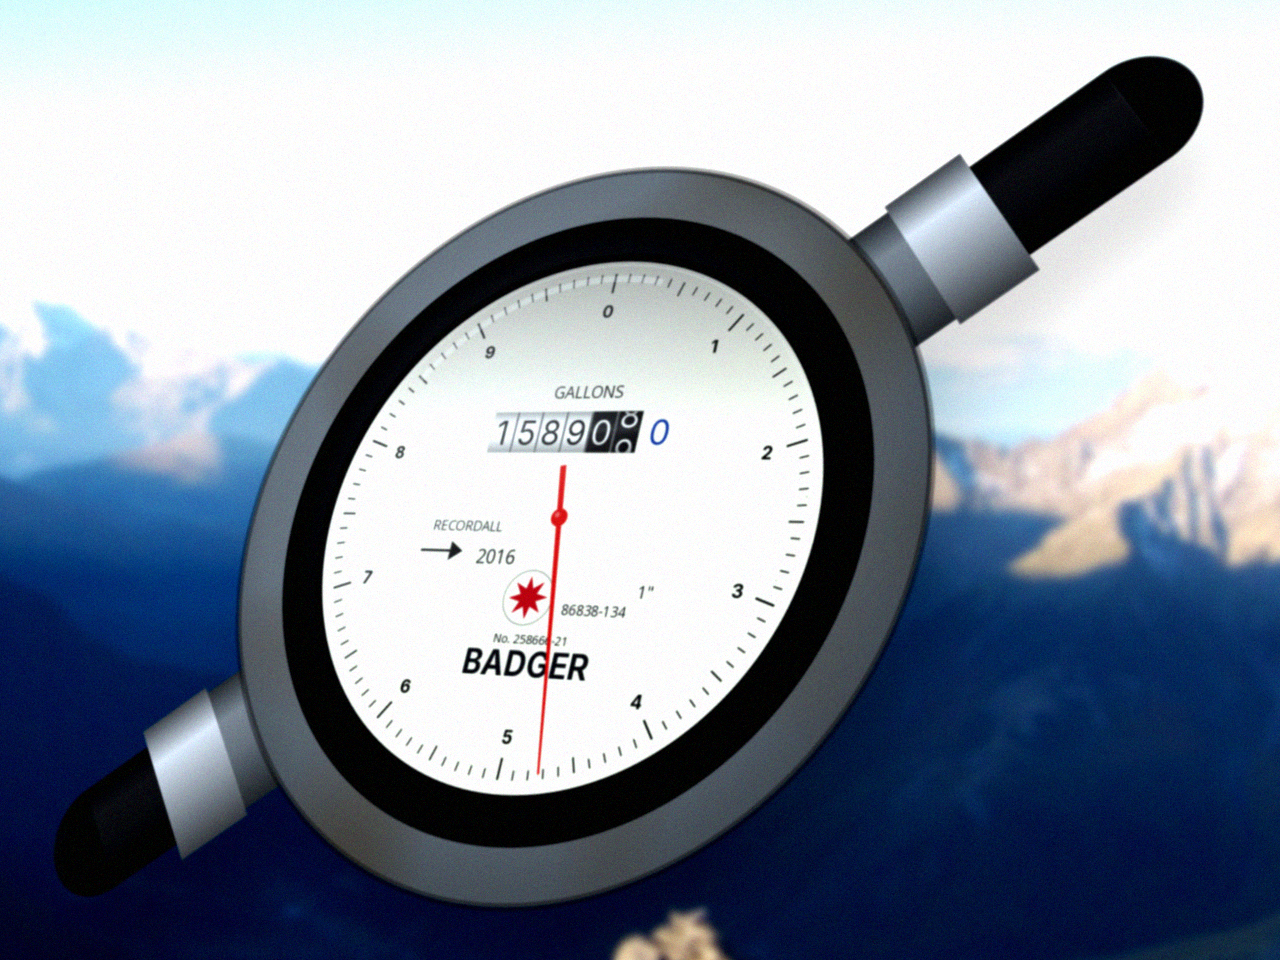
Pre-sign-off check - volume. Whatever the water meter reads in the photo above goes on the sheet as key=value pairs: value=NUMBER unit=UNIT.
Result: value=1589084.7 unit=gal
